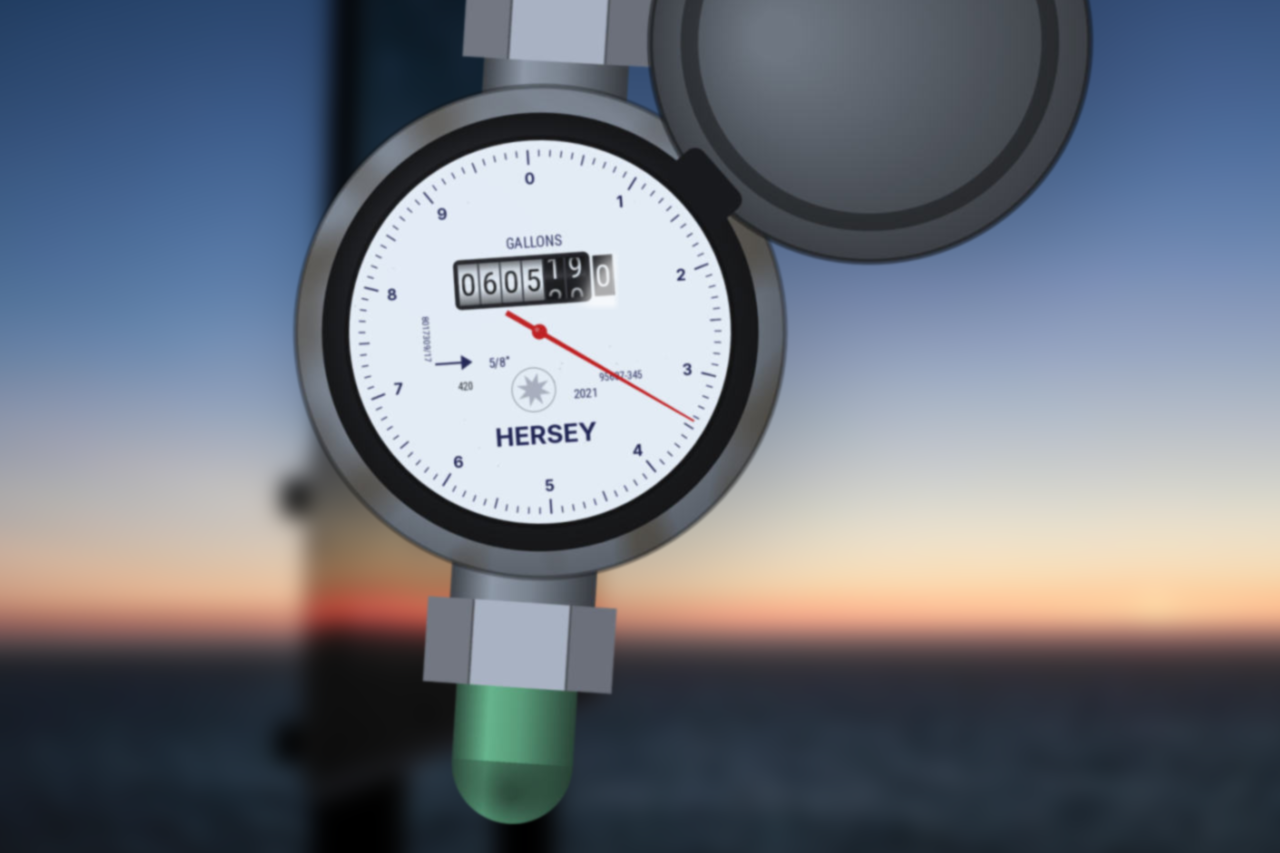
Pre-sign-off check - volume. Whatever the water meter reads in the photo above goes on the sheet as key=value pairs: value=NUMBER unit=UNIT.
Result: value=605193.4 unit=gal
